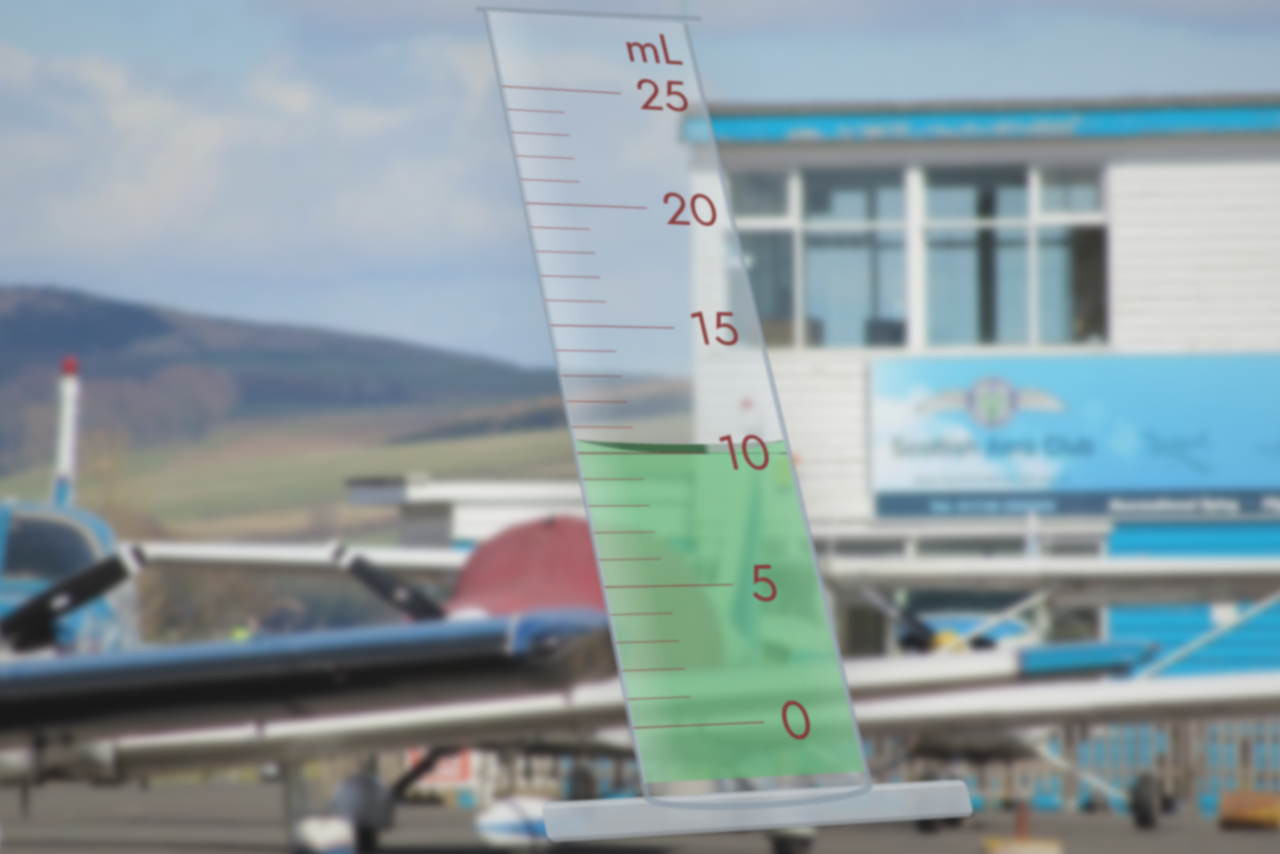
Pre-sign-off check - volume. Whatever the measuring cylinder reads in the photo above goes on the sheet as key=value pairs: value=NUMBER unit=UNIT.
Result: value=10 unit=mL
